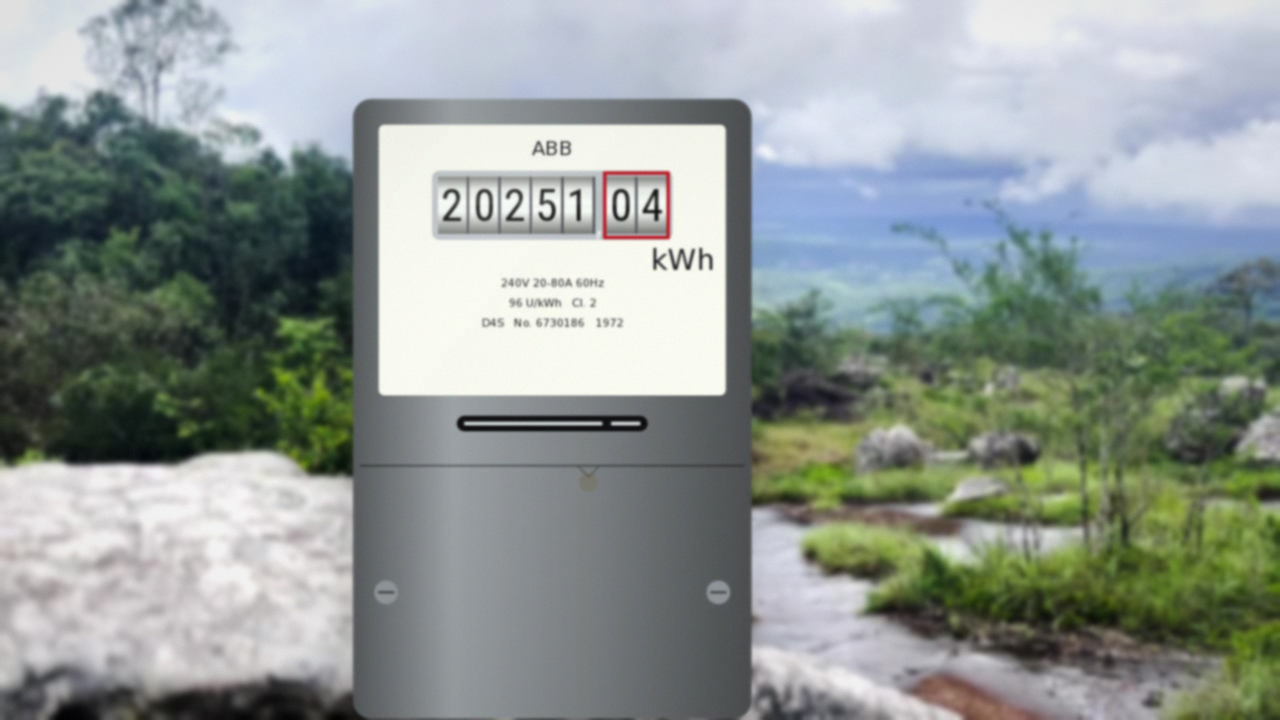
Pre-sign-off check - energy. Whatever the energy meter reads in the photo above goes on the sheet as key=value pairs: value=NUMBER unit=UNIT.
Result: value=20251.04 unit=kWh
